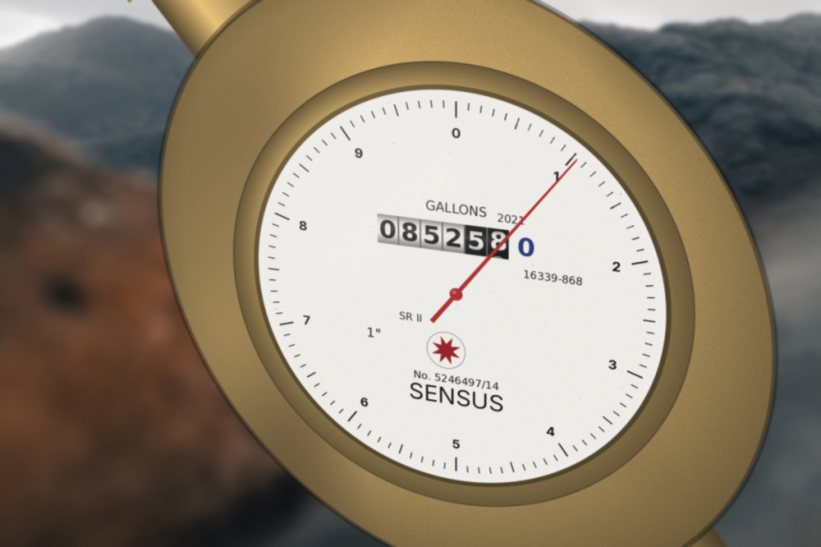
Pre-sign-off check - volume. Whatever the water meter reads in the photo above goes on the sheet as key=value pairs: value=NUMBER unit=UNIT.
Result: value=852581.0 unit=gal
